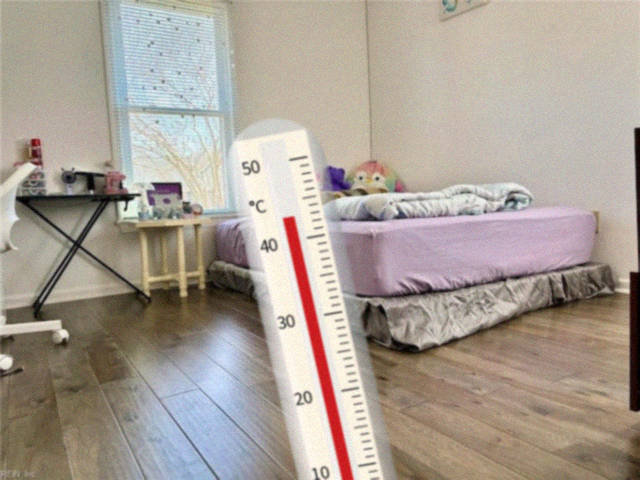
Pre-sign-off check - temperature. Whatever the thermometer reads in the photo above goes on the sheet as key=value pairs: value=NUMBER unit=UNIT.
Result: value=43 unit=°C
